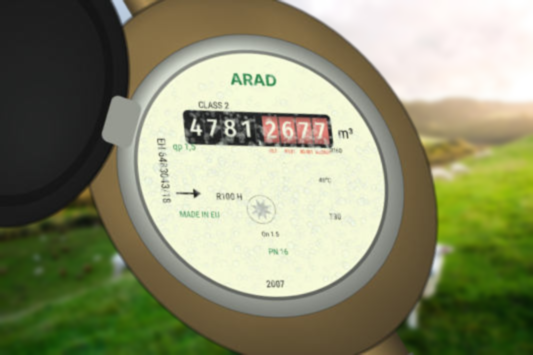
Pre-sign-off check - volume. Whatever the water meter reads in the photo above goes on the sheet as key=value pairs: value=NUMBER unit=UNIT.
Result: value=4781.2677 unit=m³
